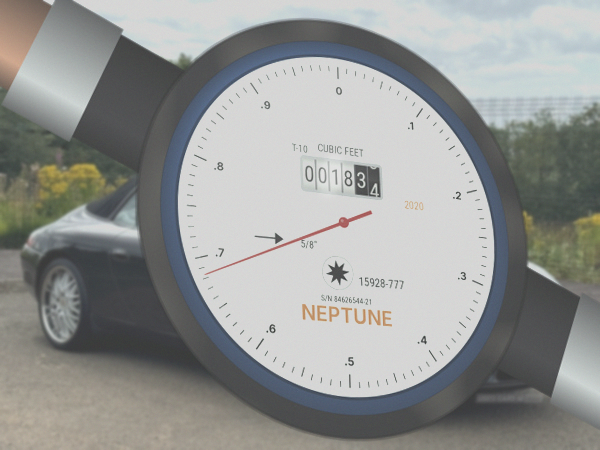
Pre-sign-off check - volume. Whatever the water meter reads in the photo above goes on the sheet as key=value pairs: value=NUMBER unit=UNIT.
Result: value=1833.68 unit=ft³
